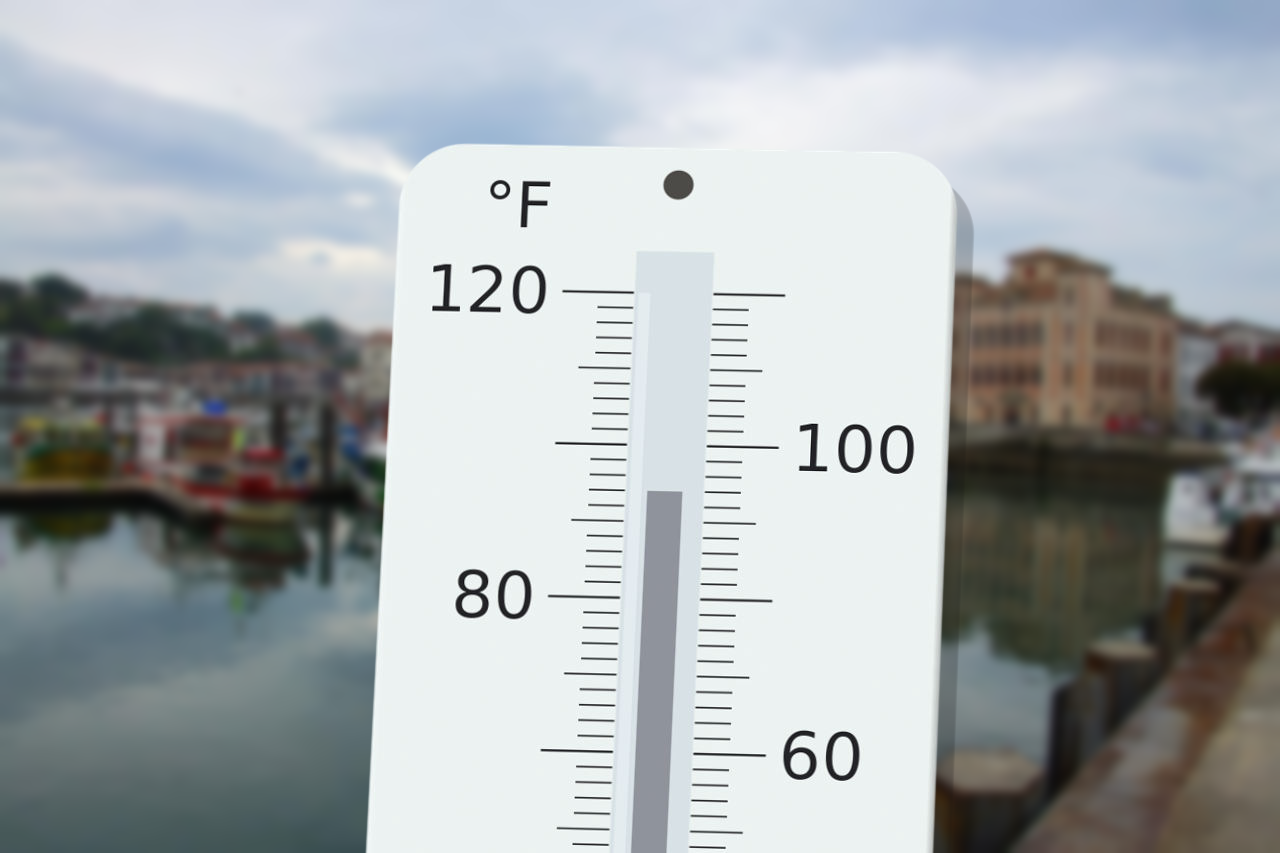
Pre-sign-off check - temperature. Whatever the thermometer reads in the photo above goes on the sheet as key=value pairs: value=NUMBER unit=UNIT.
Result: value=94 unit=°F
